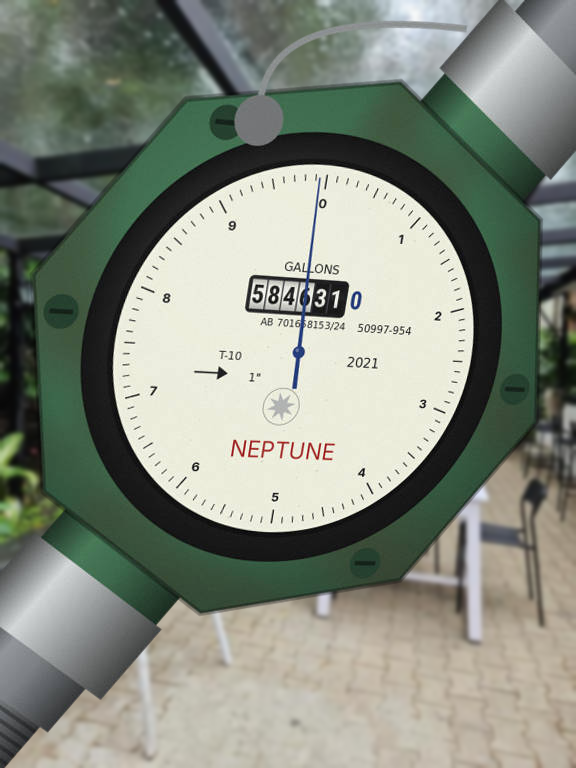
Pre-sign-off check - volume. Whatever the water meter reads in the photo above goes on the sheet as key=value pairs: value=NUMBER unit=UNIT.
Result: value=5846309.9 unit=gal
